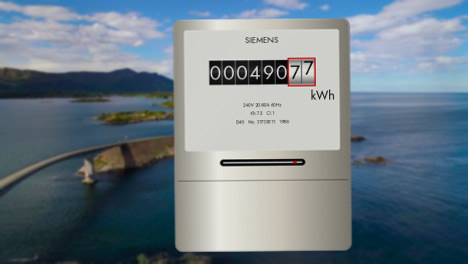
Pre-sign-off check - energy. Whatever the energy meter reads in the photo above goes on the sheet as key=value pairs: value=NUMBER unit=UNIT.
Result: value=490.77 unit=kWh
